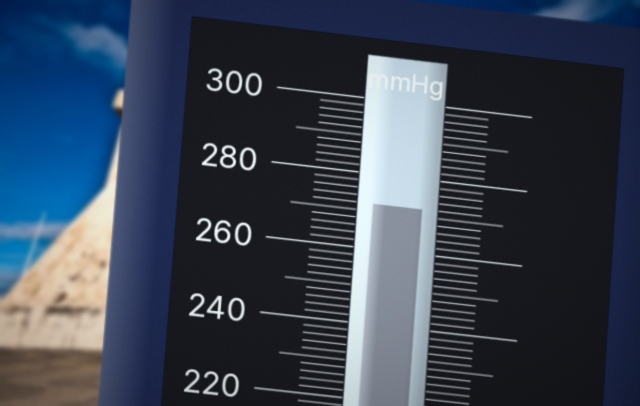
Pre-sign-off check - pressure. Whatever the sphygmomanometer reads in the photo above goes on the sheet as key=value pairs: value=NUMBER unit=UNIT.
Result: value=272 unit=mmHg
